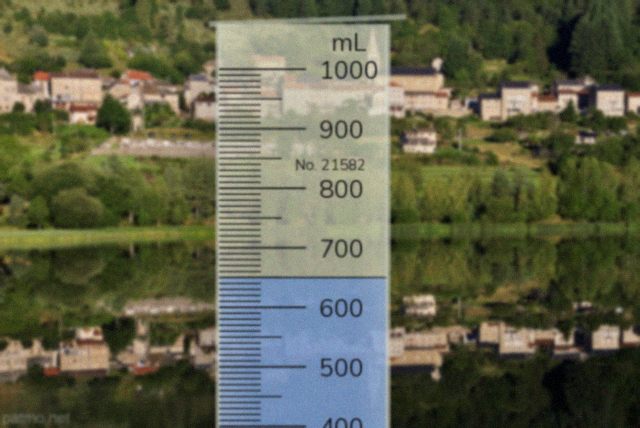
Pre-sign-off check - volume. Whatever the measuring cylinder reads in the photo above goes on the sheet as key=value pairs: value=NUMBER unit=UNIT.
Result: value=650 unit=mL
